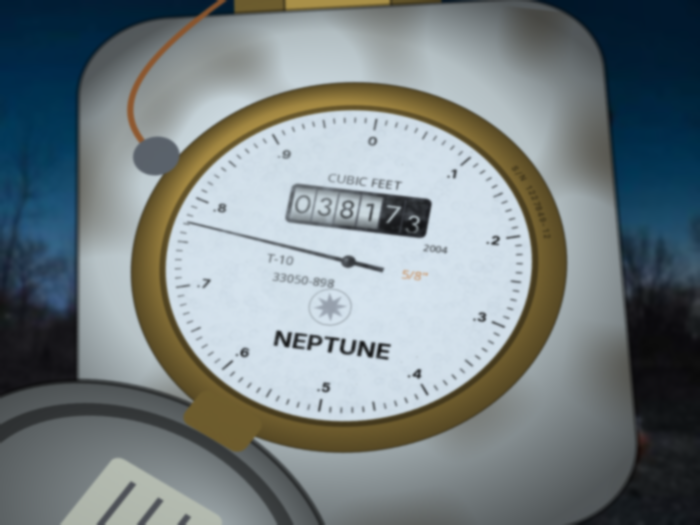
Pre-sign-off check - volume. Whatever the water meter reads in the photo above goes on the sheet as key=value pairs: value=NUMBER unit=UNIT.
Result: value=38172.77 unit=ft³
